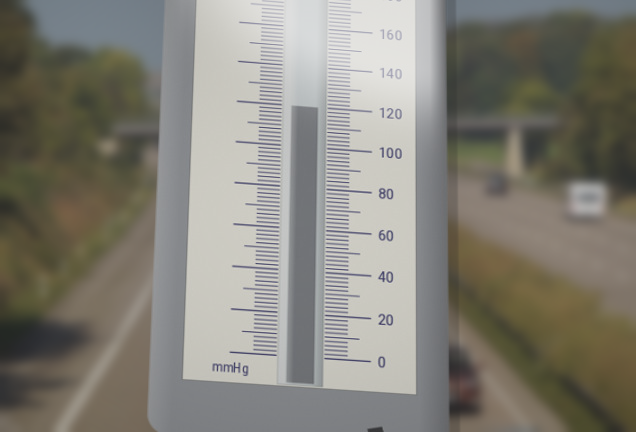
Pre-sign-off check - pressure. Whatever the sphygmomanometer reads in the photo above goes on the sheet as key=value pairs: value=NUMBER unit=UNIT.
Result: value=120 unit=mmHg
